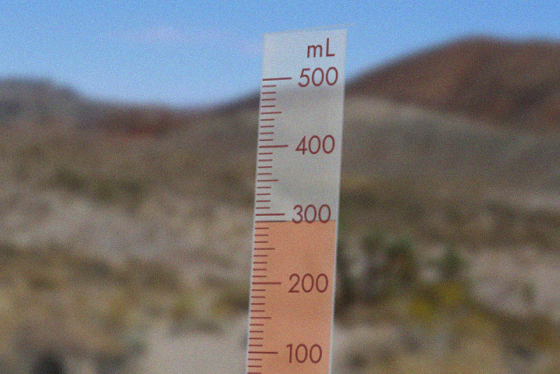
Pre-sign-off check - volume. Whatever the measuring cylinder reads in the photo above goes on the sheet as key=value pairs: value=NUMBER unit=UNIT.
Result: value=290 unit=mL
